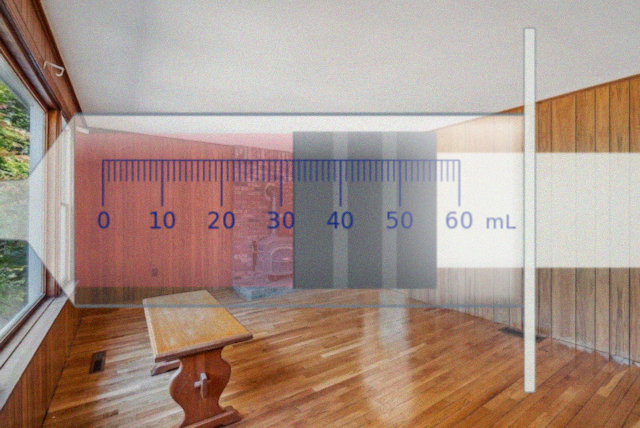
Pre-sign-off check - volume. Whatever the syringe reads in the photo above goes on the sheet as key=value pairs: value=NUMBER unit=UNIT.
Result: value=32 unit=mL
